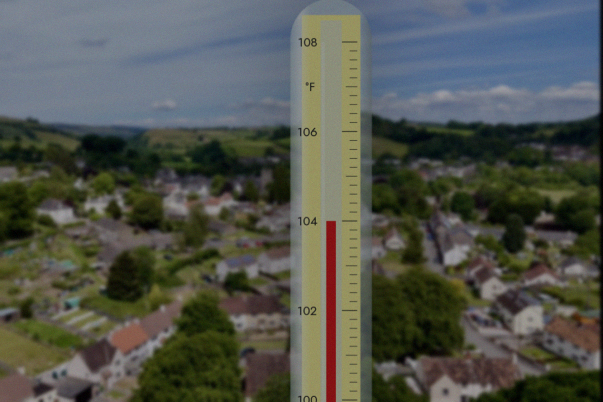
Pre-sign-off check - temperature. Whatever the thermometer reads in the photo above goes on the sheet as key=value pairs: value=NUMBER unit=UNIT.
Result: value=104 unit=°F
